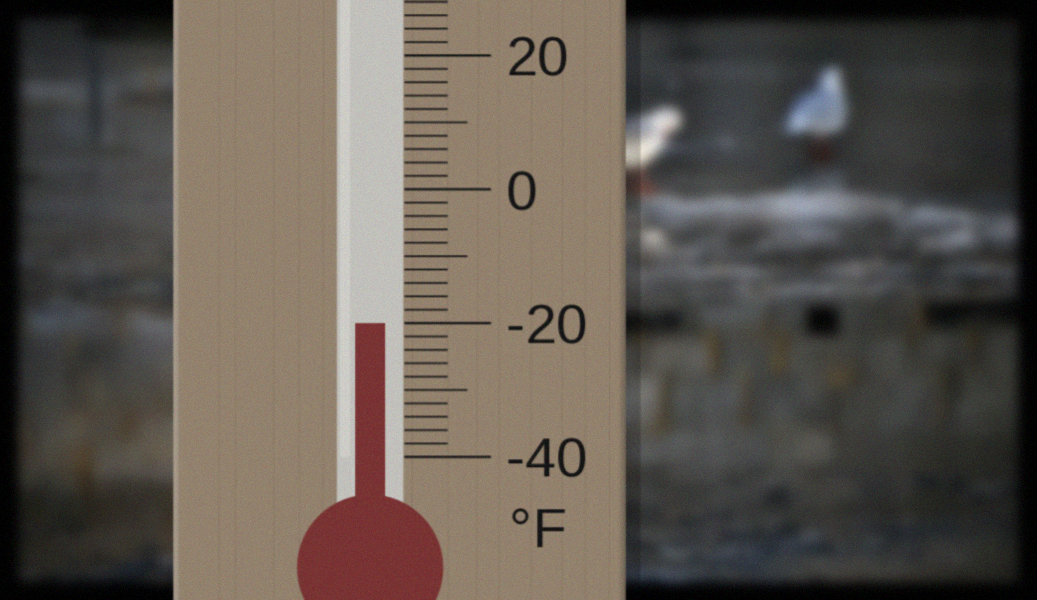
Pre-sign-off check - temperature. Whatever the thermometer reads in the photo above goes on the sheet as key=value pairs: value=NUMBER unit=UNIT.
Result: value=-20 unit=°F
